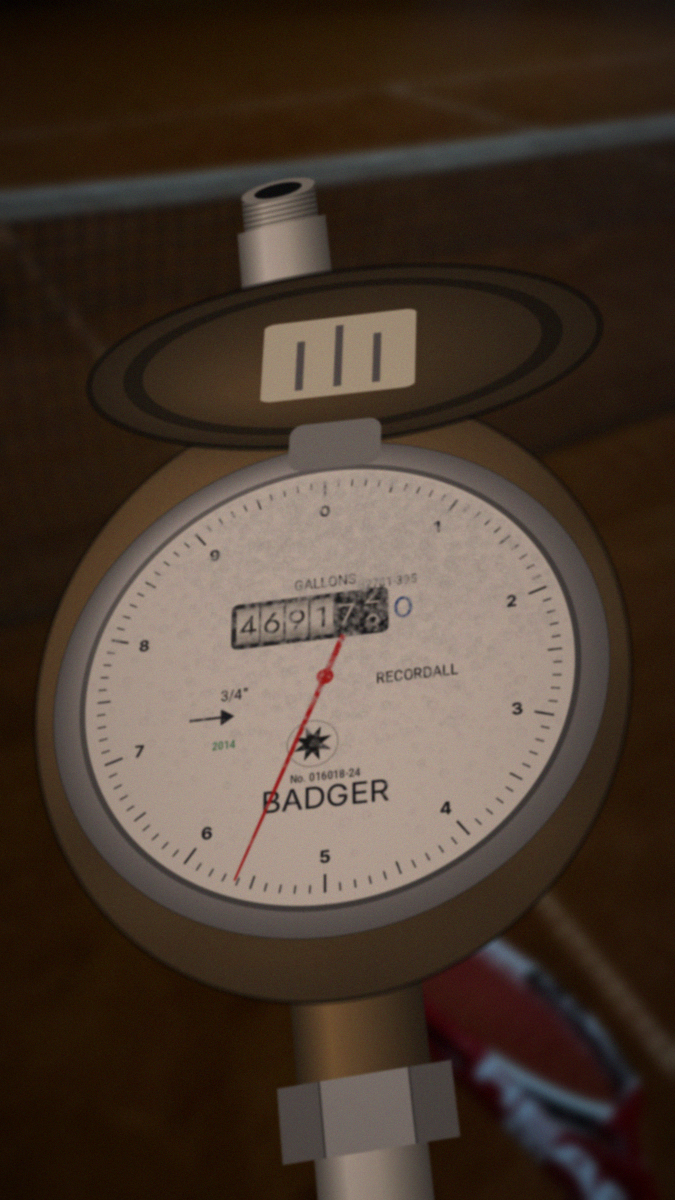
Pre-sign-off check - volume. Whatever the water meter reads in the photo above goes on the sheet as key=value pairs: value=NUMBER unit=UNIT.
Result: value=4691725.6 unit=gal
